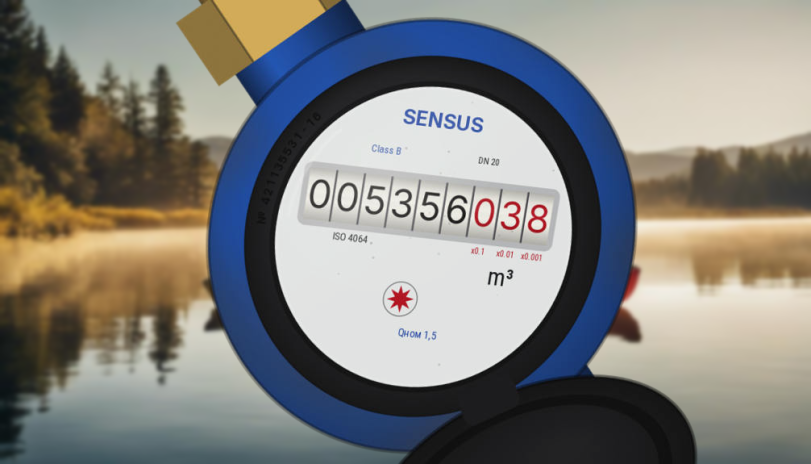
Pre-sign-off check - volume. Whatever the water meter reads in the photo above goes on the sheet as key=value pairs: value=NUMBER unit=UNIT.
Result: value=5356.038 unit=m³
